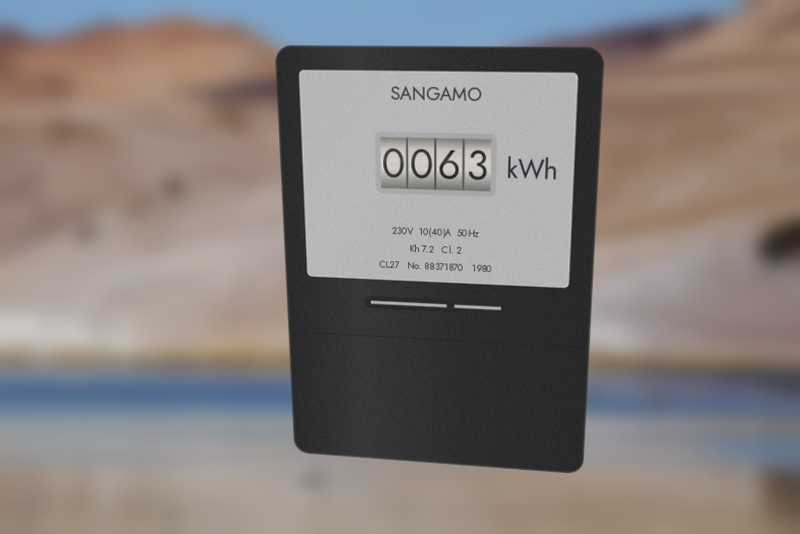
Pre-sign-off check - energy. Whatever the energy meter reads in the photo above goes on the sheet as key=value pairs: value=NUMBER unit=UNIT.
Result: value=63 unit=kWh
